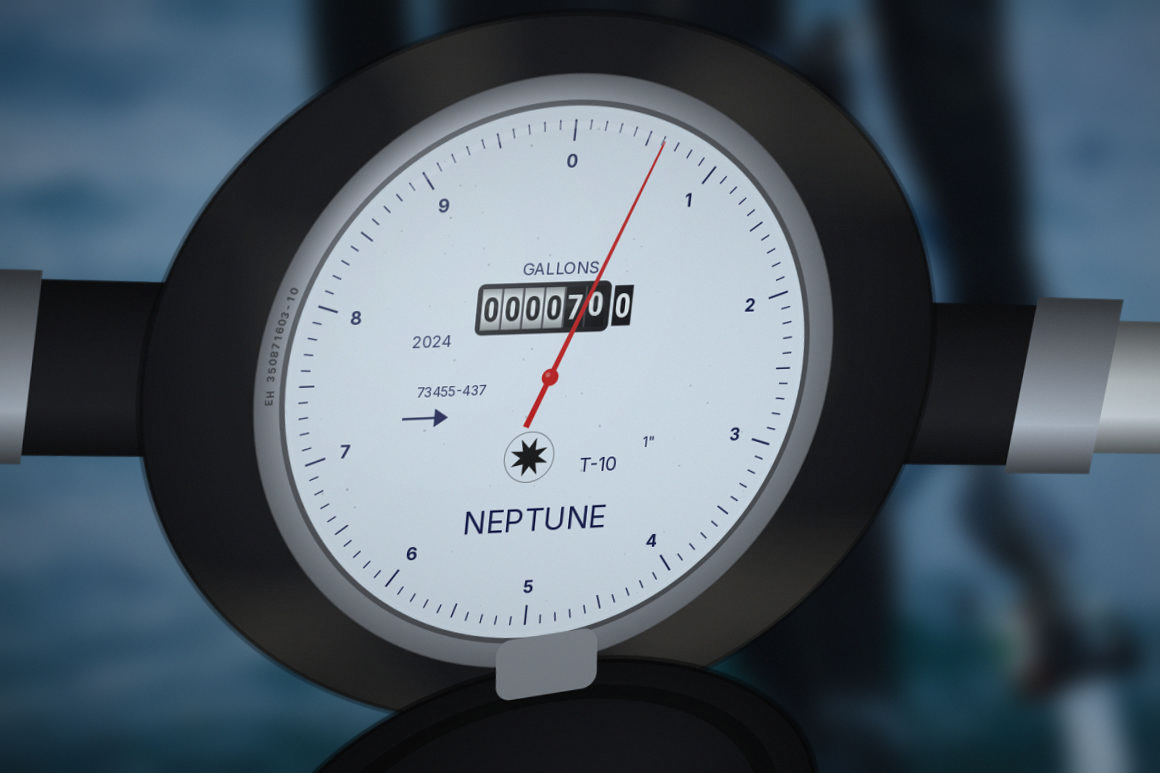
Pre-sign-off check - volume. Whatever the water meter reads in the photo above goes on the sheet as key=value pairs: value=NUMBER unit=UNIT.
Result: value=700.6 unit=gal
